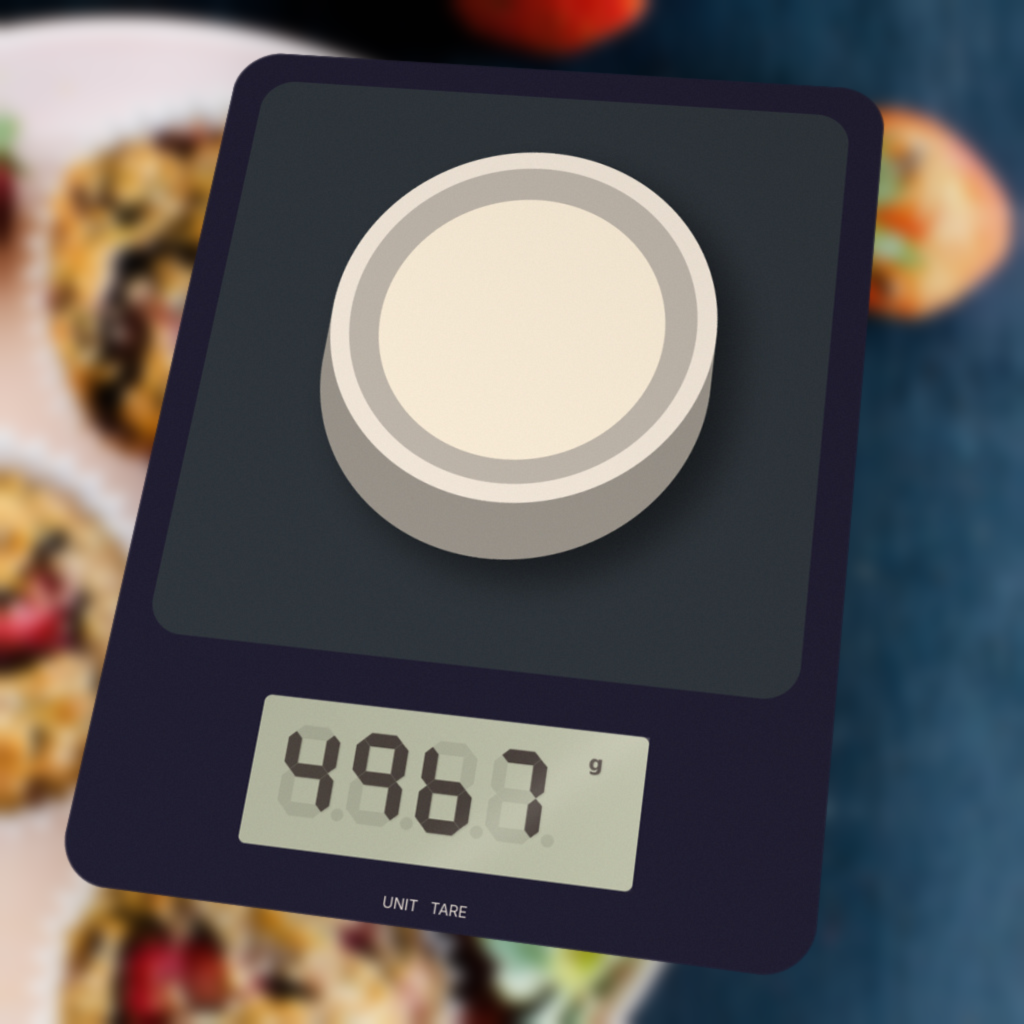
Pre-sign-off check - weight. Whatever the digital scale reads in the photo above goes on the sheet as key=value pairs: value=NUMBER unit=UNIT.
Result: value=4967 unit=g
